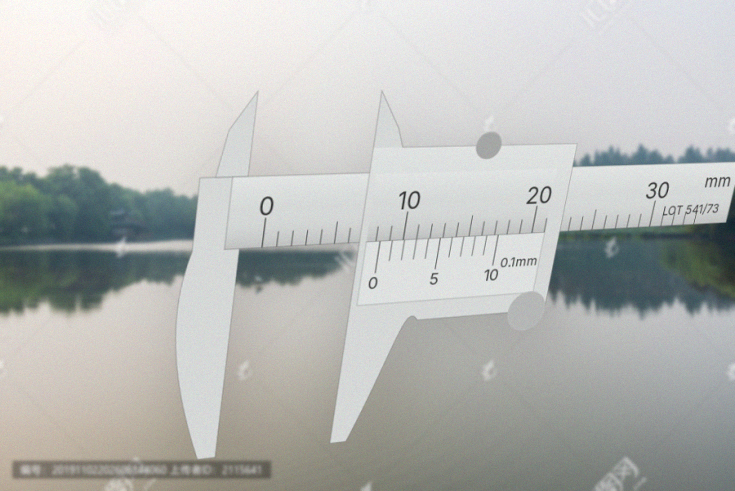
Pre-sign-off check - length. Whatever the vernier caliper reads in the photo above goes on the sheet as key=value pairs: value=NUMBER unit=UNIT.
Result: value=8.3 unit=mm
